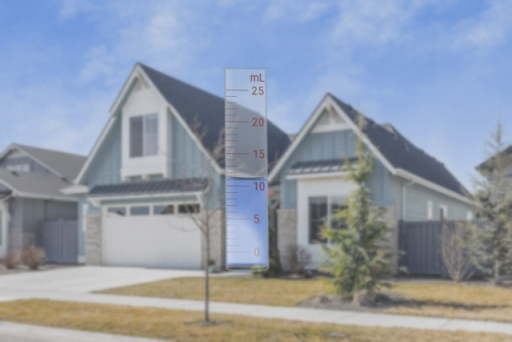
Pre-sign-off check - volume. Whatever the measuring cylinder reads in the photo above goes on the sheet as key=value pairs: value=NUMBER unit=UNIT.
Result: value=11 unit=mL
